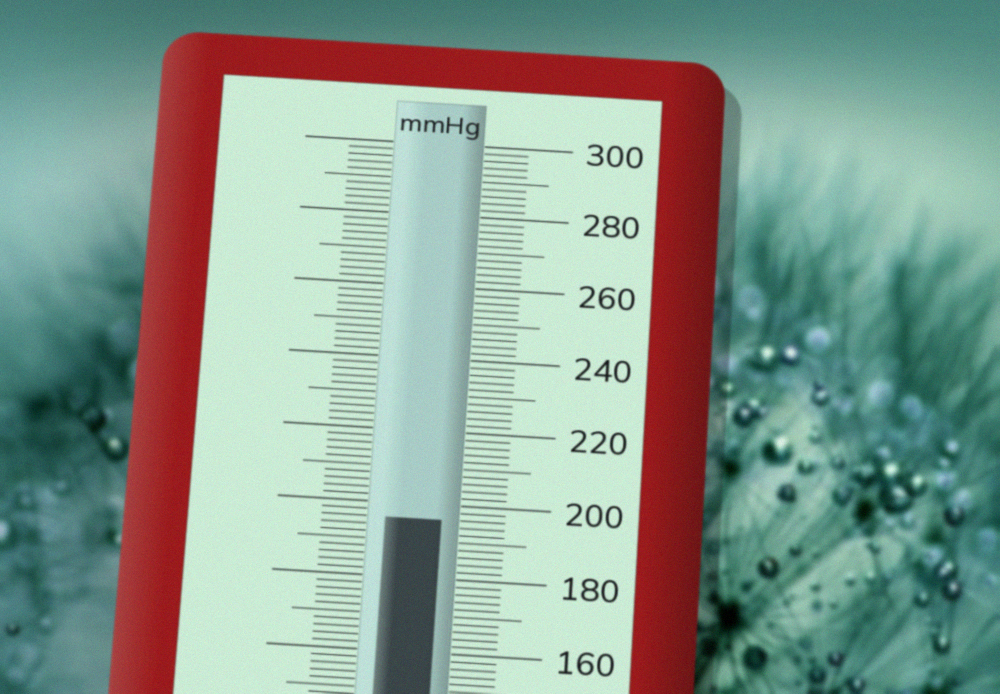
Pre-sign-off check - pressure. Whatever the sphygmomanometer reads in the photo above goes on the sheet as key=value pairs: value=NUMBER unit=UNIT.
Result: value=196 unit=mmHg
